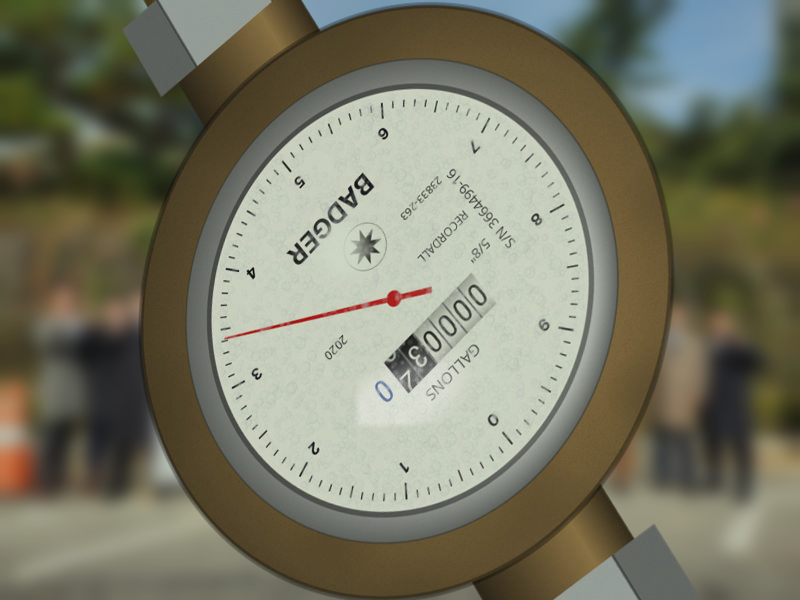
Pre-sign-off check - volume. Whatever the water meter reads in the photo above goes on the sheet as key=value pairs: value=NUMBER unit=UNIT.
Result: value=323.4 unit=gal
